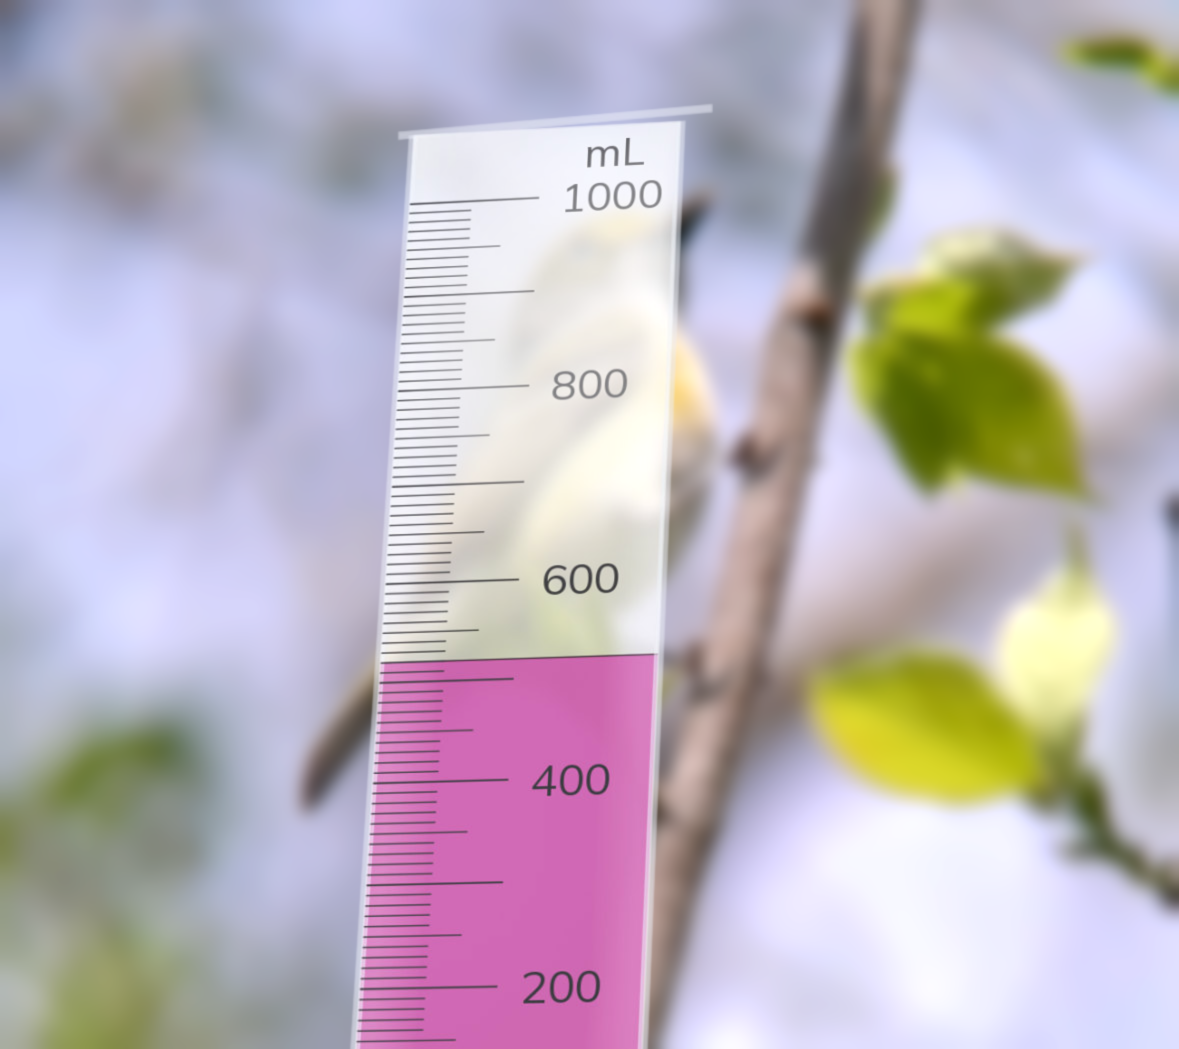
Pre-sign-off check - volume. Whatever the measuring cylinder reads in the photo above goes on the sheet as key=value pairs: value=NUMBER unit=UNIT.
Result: value=520 unit=mL
